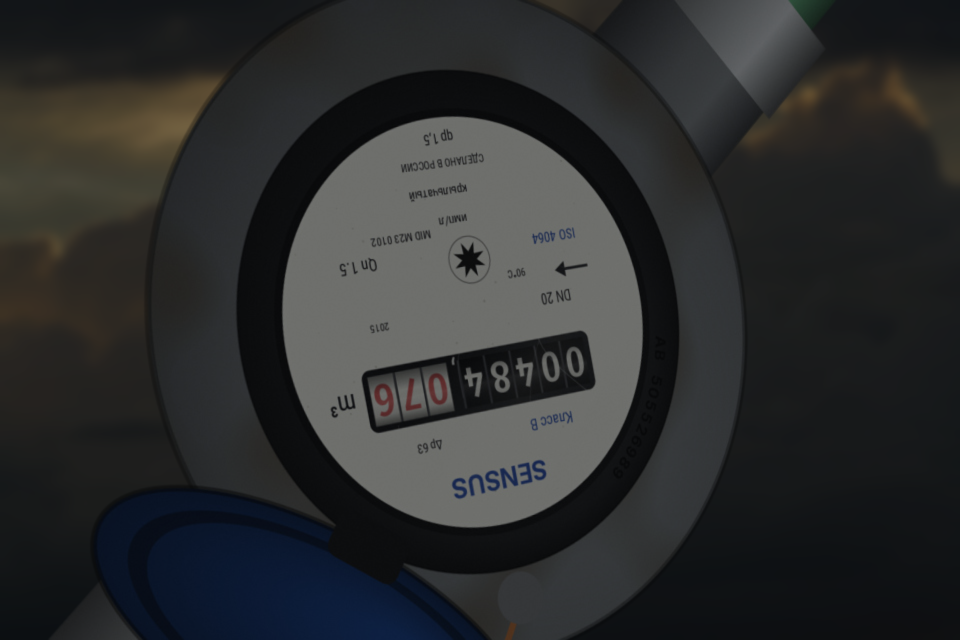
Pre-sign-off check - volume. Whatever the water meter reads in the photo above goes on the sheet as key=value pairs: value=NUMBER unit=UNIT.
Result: value=484.076 unit=m³
